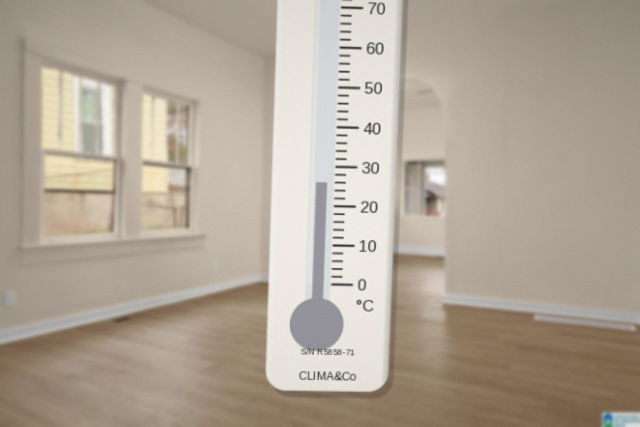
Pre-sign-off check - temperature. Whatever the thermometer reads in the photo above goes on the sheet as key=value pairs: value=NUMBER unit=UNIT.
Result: value=26 unit=°C
